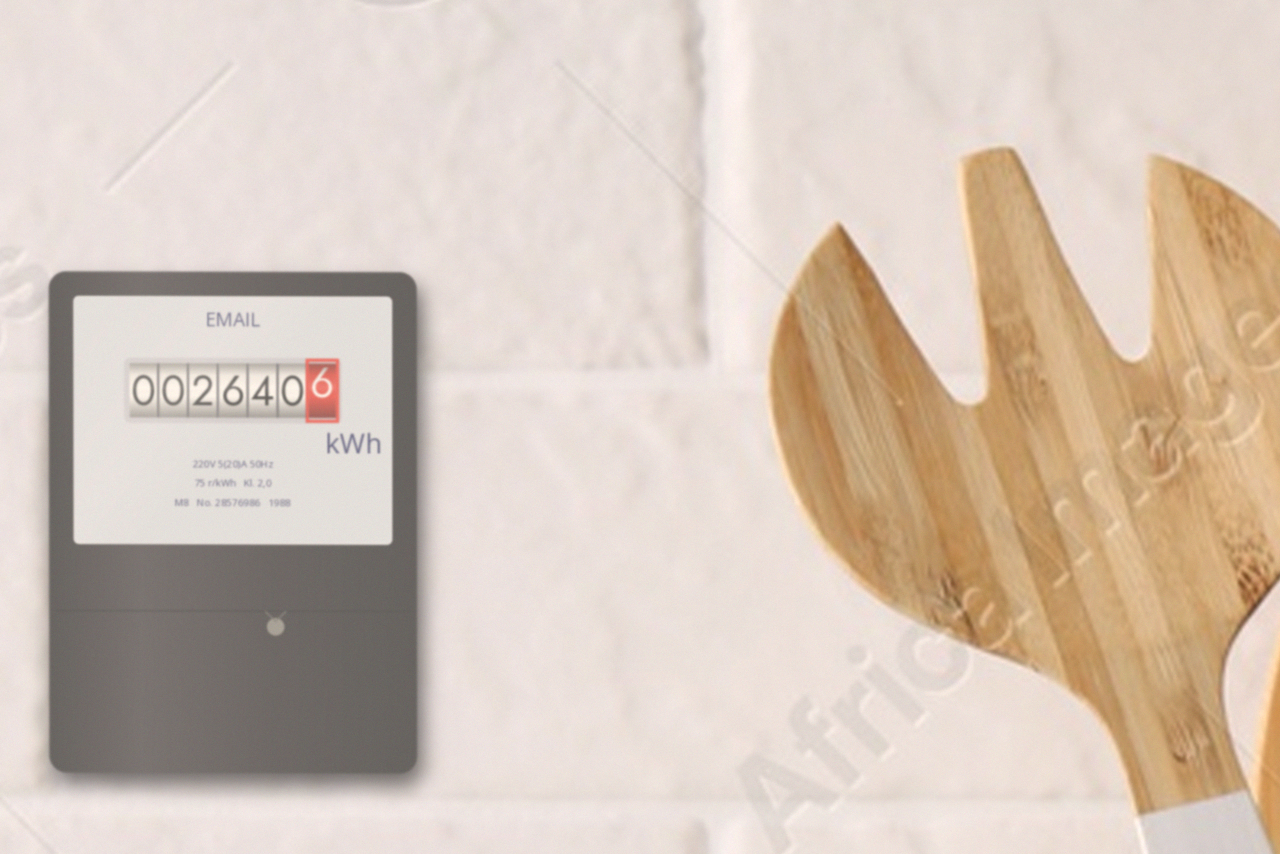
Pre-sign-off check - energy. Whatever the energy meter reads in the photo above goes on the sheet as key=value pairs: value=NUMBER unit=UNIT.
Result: value=2640.6 unit=kWh
